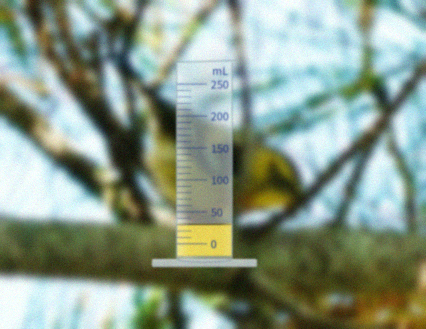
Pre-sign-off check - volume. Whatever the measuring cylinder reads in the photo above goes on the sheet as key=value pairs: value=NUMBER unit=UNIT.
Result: value=30 unit=mL
